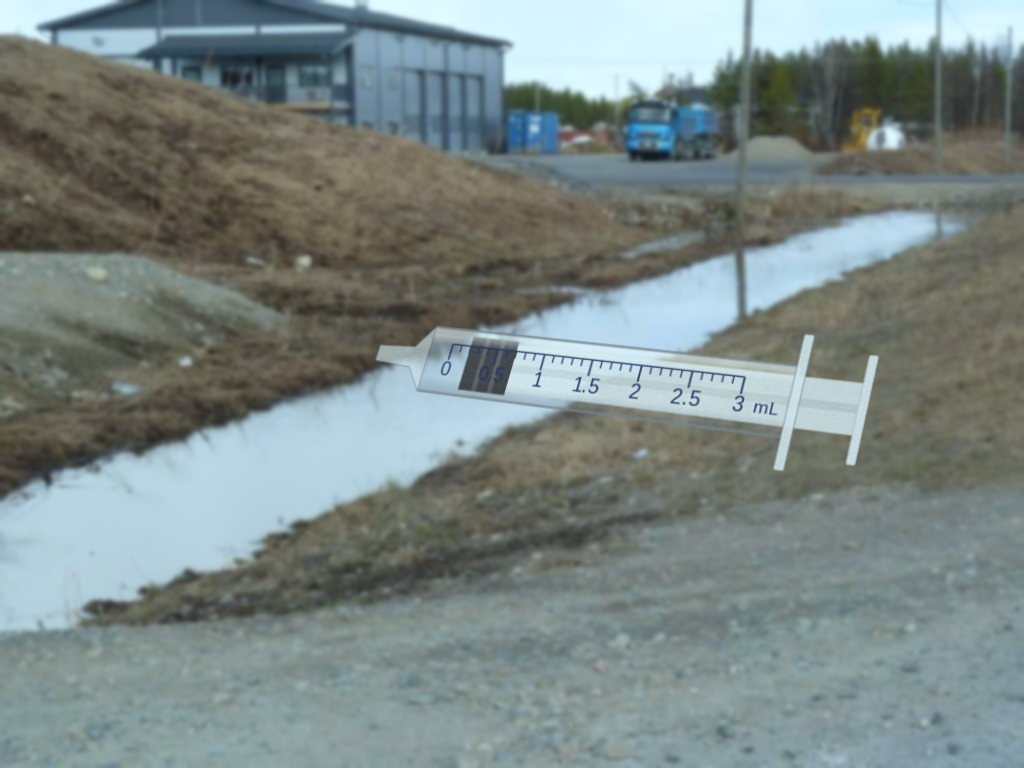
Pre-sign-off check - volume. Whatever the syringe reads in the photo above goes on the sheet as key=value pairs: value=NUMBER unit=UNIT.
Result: value=0.2 unit=mL
